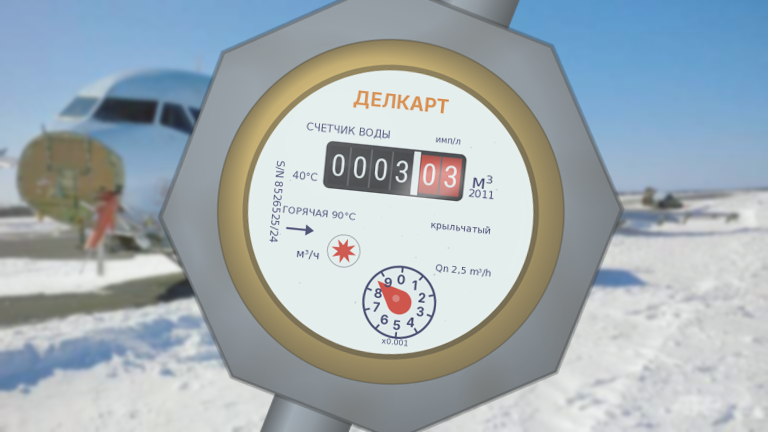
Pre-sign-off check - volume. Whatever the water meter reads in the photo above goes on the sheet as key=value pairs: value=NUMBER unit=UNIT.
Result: value=3.038 unit=m³
